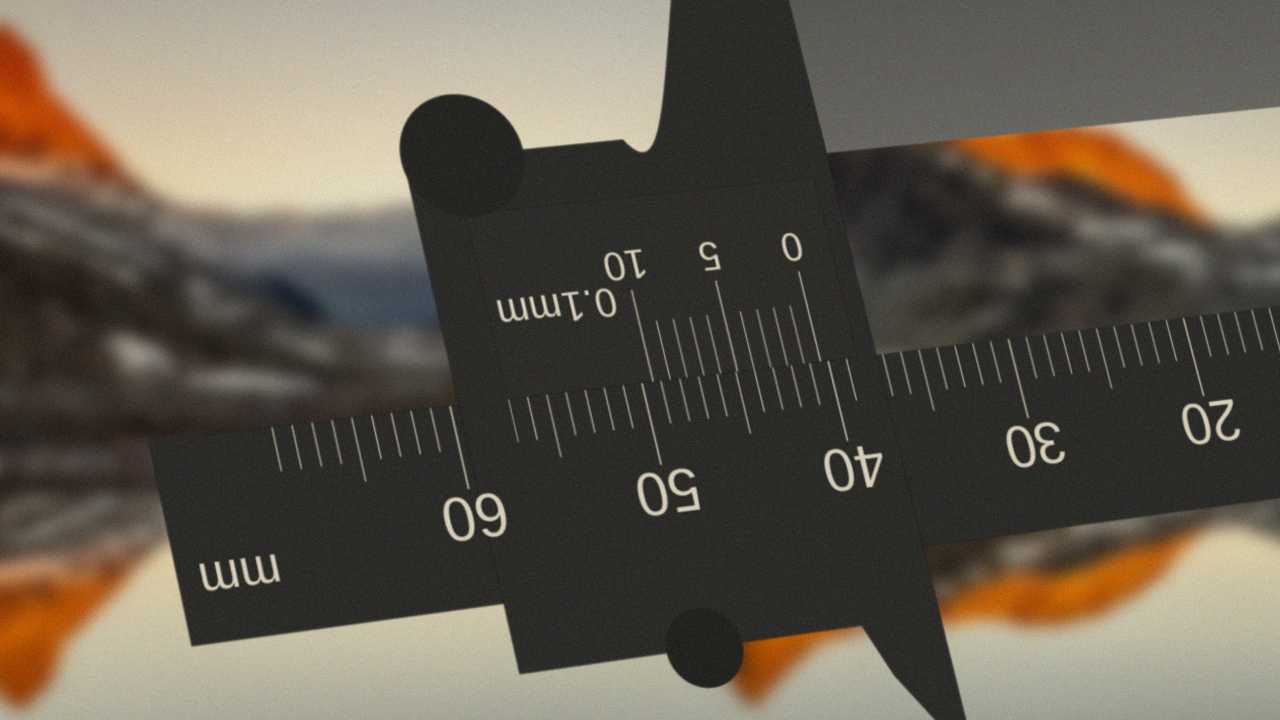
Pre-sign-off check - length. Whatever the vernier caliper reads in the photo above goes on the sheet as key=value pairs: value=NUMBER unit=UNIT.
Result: value=40.4 unit=mm
